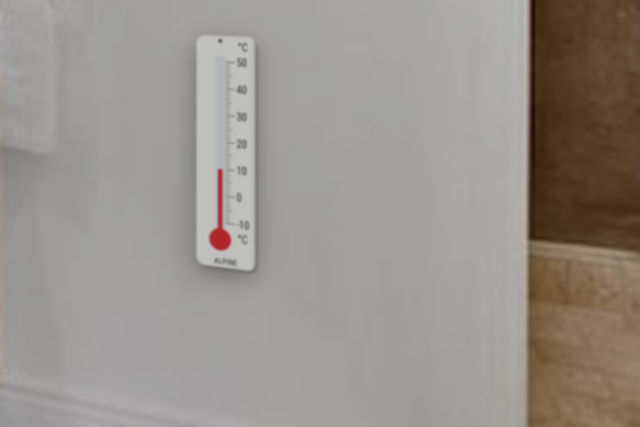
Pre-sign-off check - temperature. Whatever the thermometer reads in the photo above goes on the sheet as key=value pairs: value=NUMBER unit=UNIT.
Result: value=10 unit=°C
